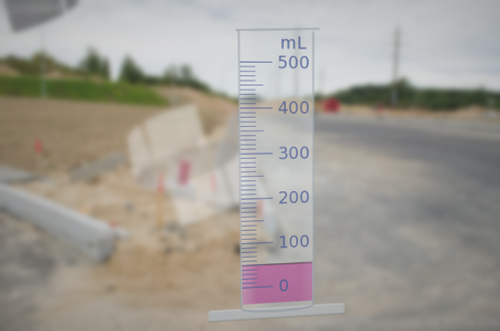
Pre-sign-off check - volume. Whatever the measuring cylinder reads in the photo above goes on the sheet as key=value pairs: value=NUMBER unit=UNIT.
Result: value=50 unit=mL
